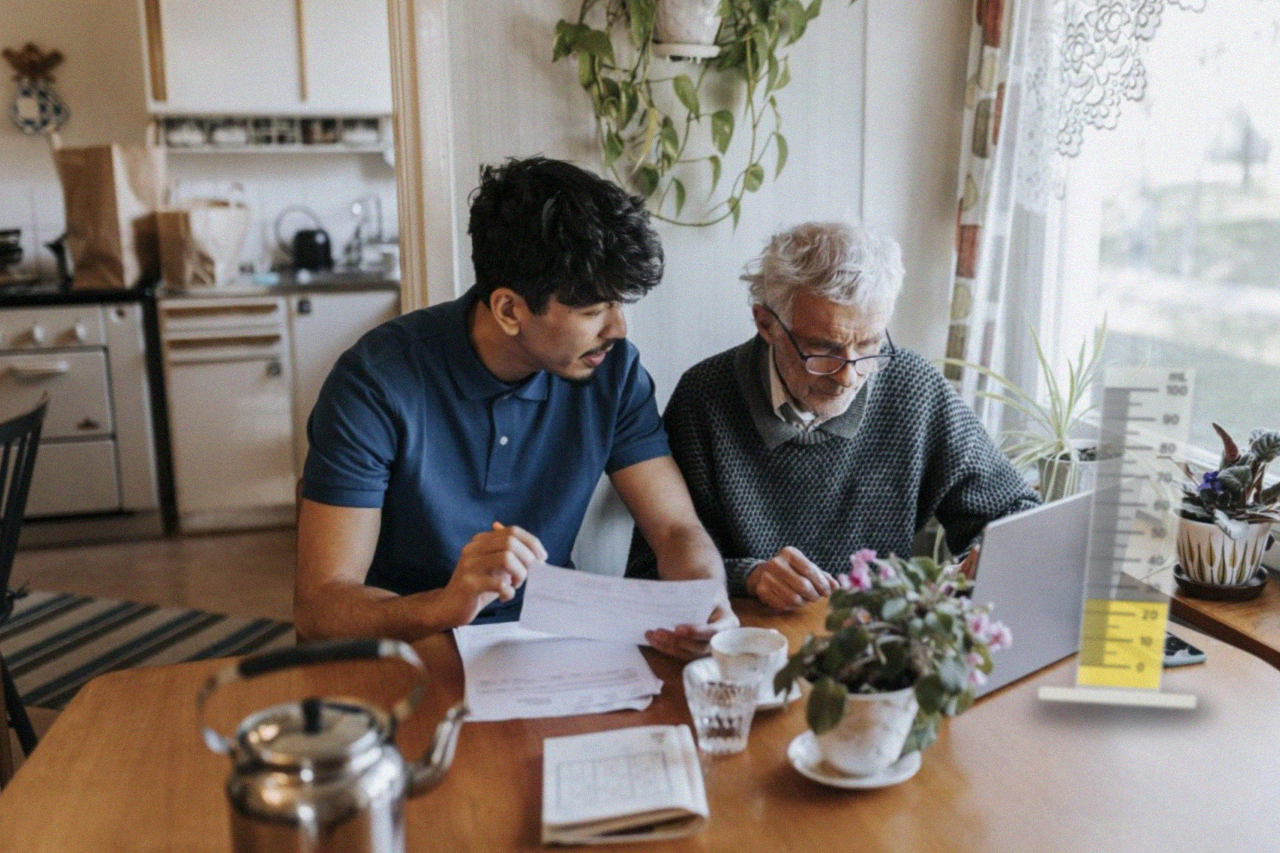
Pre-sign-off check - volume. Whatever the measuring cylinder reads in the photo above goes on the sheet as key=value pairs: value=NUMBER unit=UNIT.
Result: value=25 unit=mL
